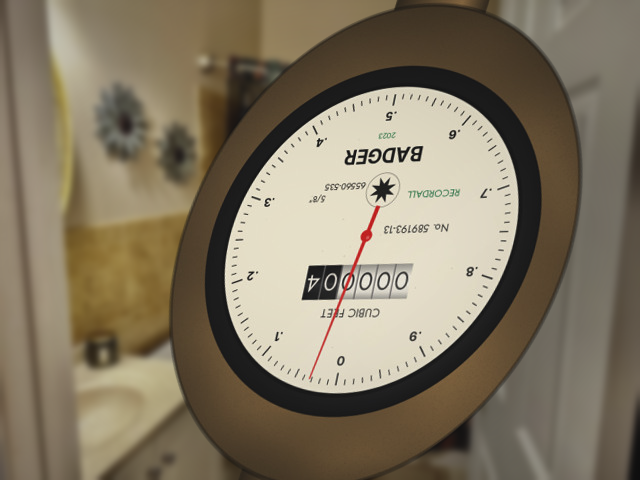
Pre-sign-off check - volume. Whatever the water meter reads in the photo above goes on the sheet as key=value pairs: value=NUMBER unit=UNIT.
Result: value=4.03 unit=ft³
